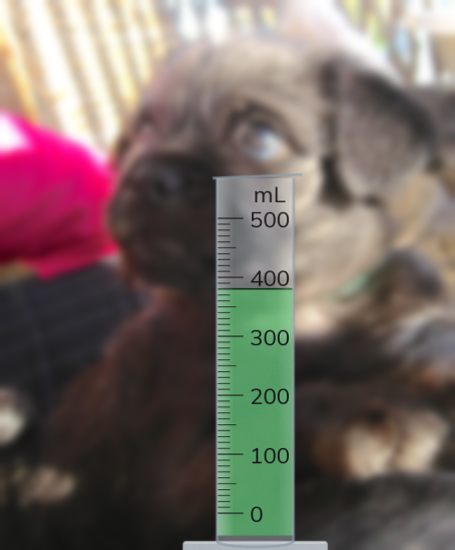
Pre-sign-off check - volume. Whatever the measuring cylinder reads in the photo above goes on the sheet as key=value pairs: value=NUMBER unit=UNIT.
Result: value=380 unit=mL
